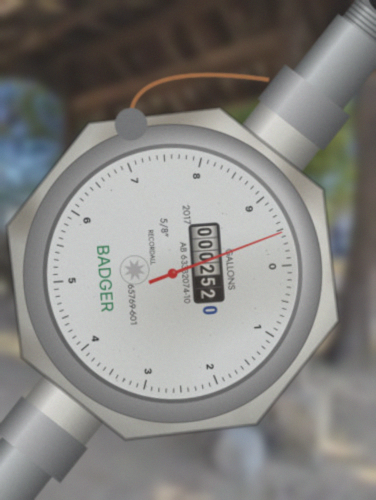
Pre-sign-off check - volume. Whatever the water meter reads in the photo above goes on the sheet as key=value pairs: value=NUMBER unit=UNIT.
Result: value=2519.5 unit=gal
